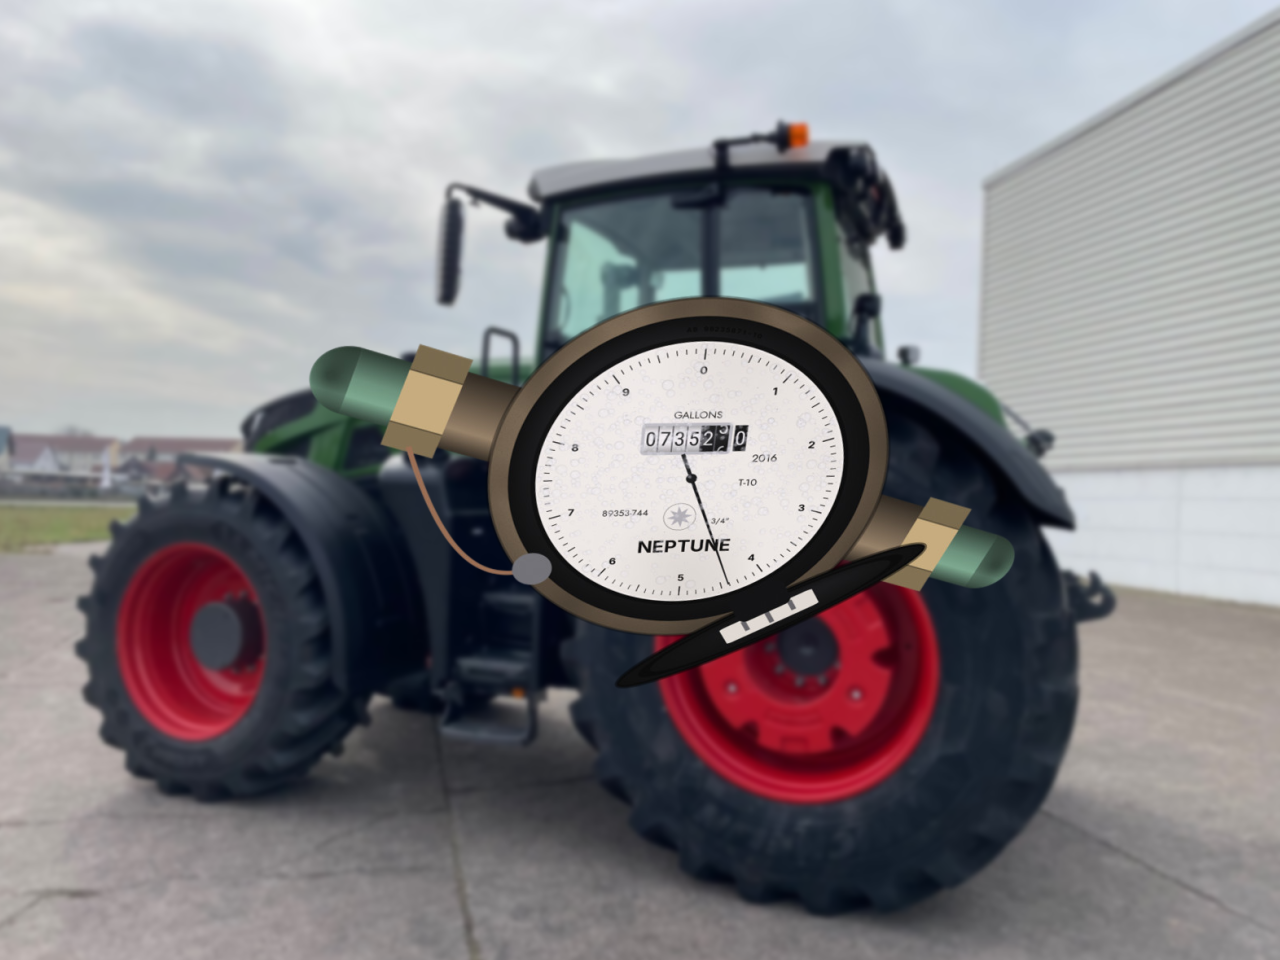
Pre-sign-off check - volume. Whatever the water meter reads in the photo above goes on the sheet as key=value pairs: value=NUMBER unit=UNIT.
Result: value=735254.4 unit=gal
